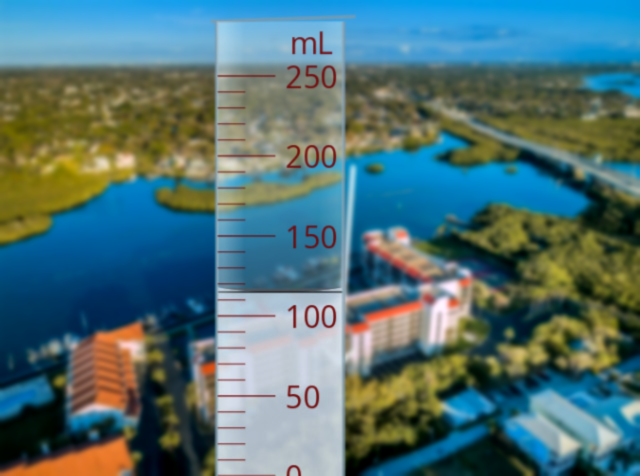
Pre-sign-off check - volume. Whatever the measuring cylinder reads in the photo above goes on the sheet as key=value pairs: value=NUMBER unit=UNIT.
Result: value=115 unit=mL
